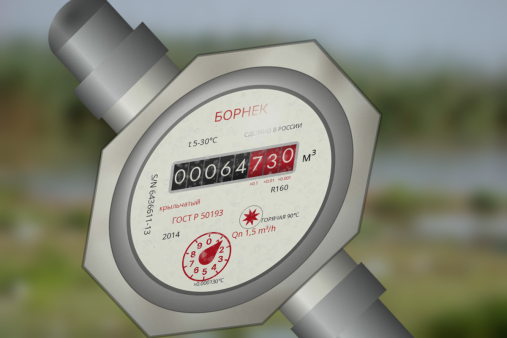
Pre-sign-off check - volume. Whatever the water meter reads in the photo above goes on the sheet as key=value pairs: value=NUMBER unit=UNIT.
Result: value=64.7301 unit=m³
